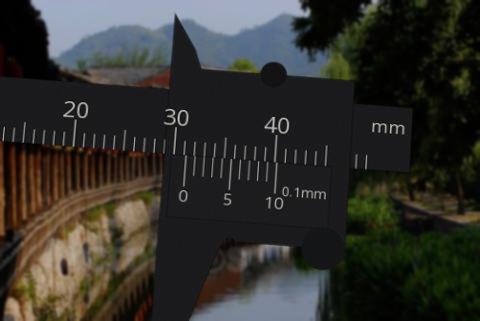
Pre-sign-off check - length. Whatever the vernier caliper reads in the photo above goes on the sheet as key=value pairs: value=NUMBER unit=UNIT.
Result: value=31.2 unit=mm
